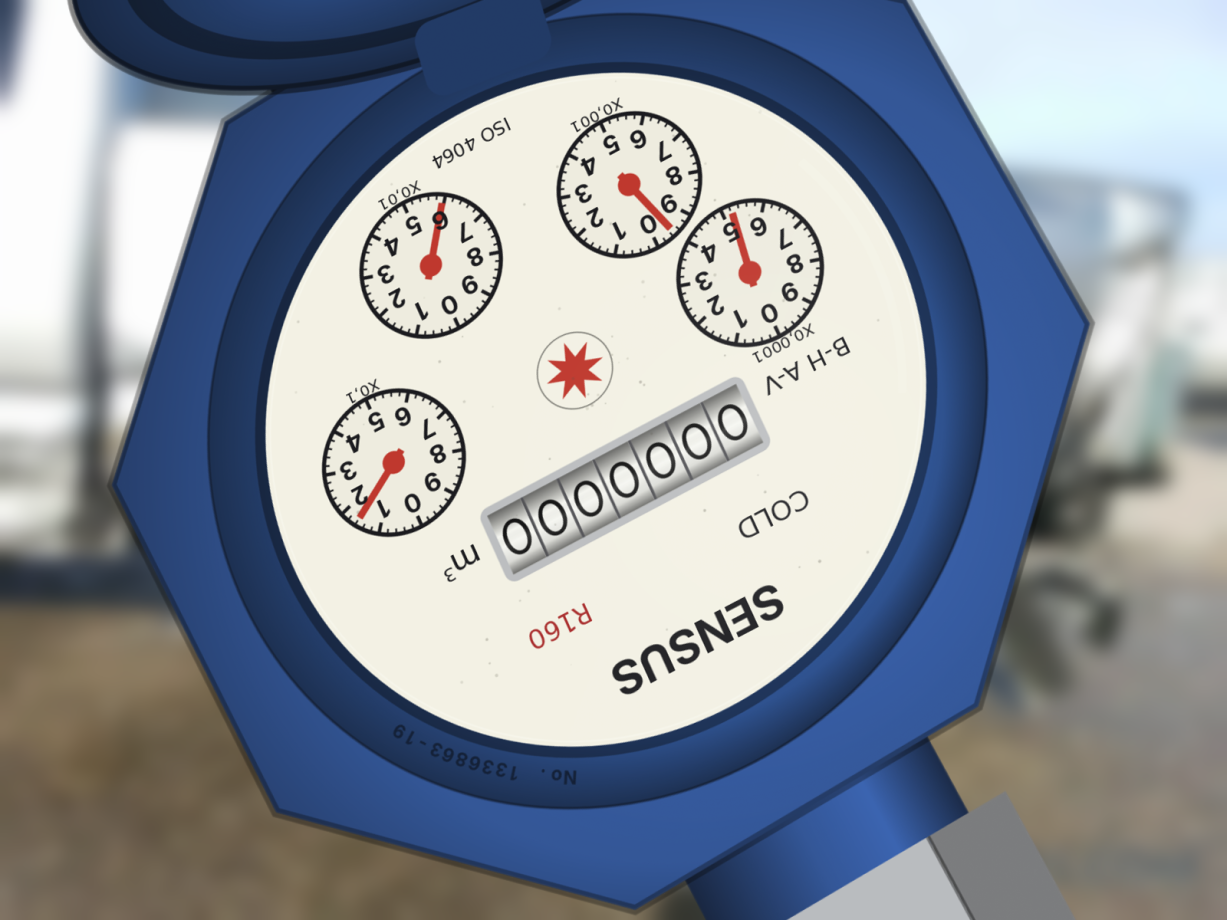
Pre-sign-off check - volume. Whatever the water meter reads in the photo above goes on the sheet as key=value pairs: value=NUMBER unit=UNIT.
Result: value=0.1595 unit=m³
